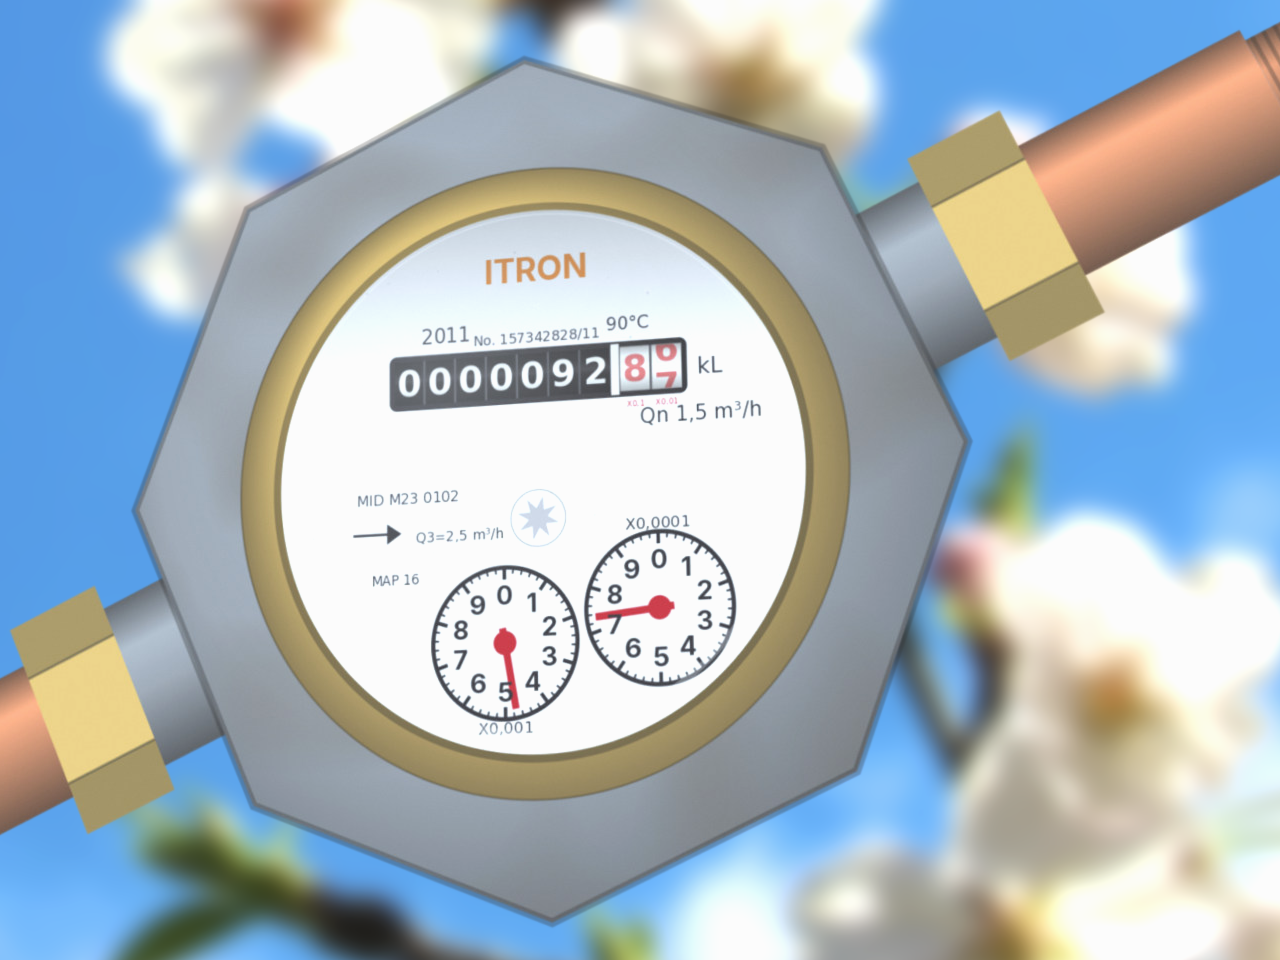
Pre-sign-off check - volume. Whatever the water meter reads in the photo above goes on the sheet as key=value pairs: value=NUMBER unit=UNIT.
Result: value=92.8647 unit=kL
